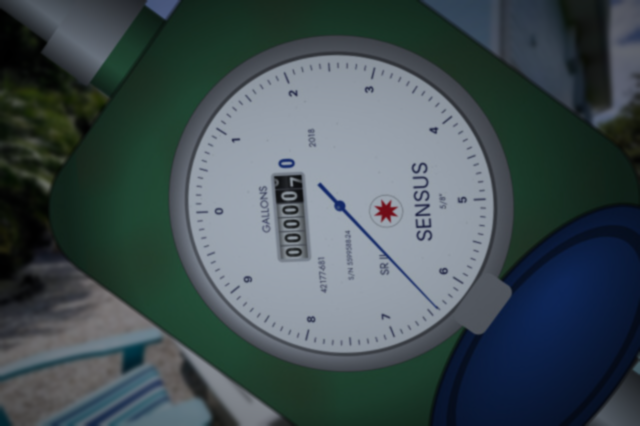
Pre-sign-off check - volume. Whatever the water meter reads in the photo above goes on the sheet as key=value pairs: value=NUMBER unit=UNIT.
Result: value=66.4 unit=gal
